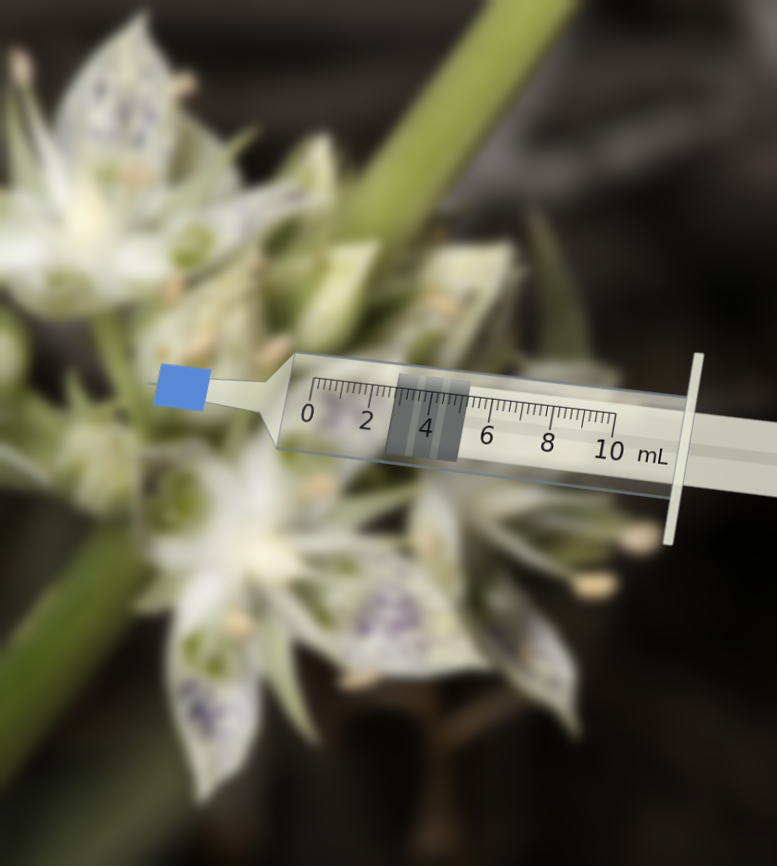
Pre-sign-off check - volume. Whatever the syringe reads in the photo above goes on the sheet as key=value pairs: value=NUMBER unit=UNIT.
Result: value=2.8 unit=mL
